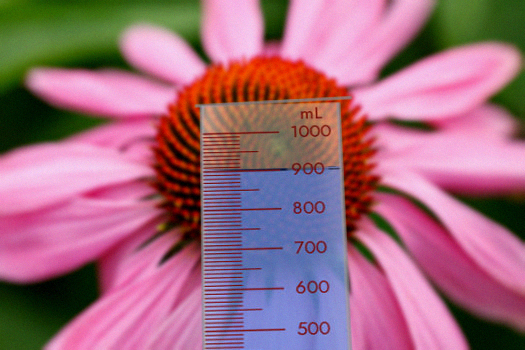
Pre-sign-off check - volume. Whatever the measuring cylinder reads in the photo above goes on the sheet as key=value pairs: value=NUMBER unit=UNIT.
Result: value=900 unit=mL
